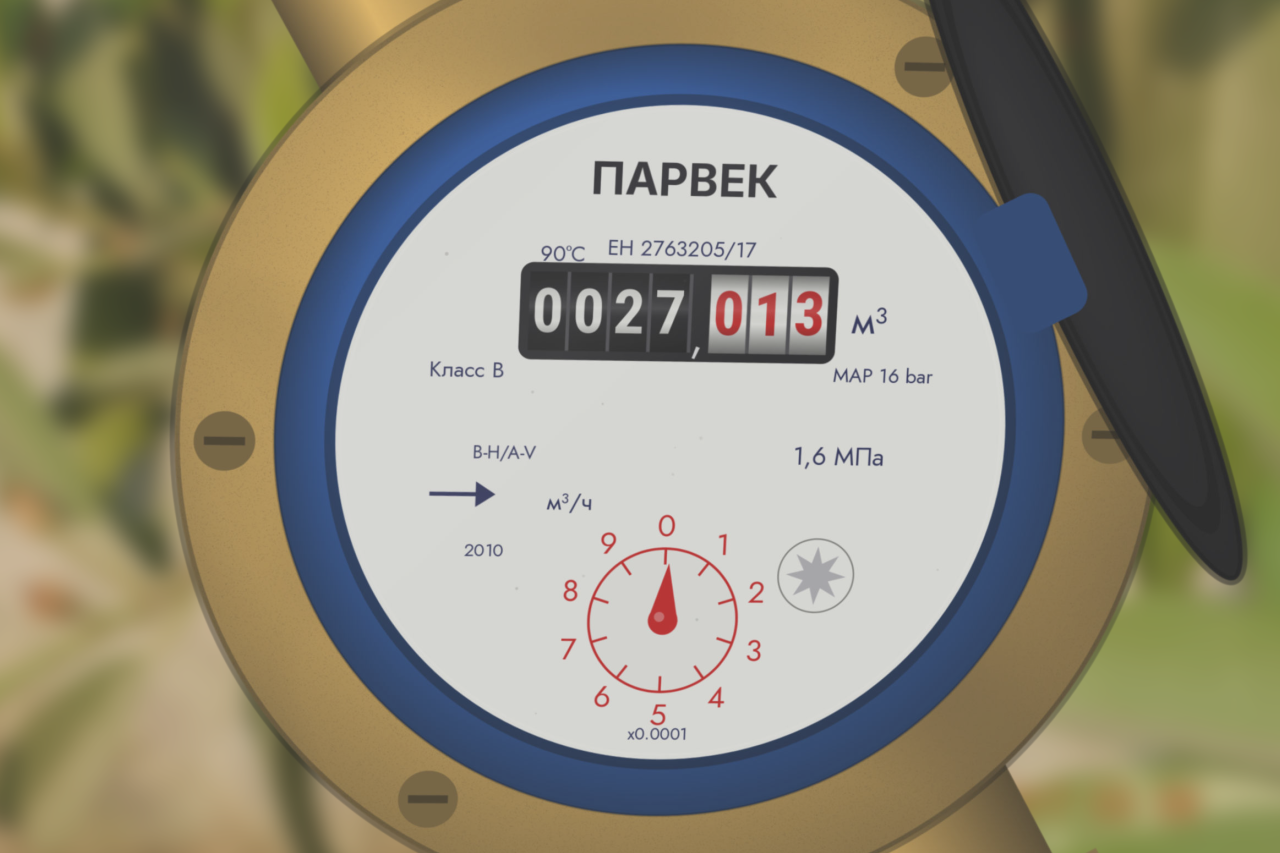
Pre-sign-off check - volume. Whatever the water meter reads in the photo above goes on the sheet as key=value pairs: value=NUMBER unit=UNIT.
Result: value=27.0130 unit=m³
